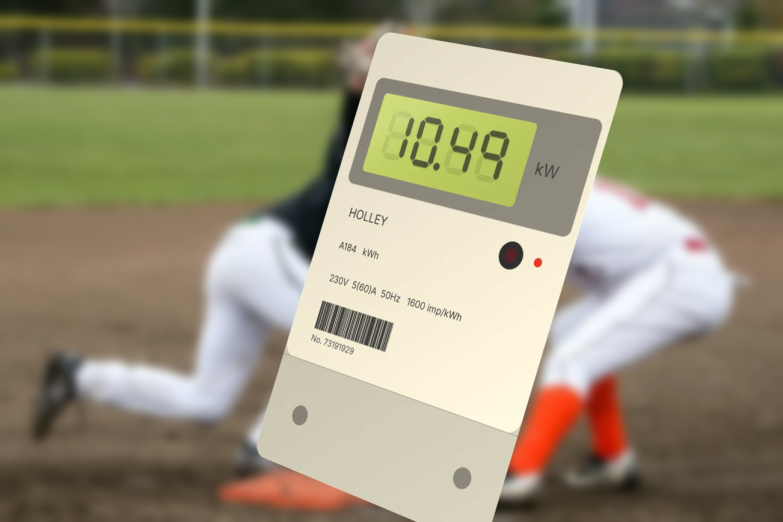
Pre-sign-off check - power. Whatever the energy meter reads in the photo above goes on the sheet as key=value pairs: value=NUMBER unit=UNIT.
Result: value=10.49 unit=kW
